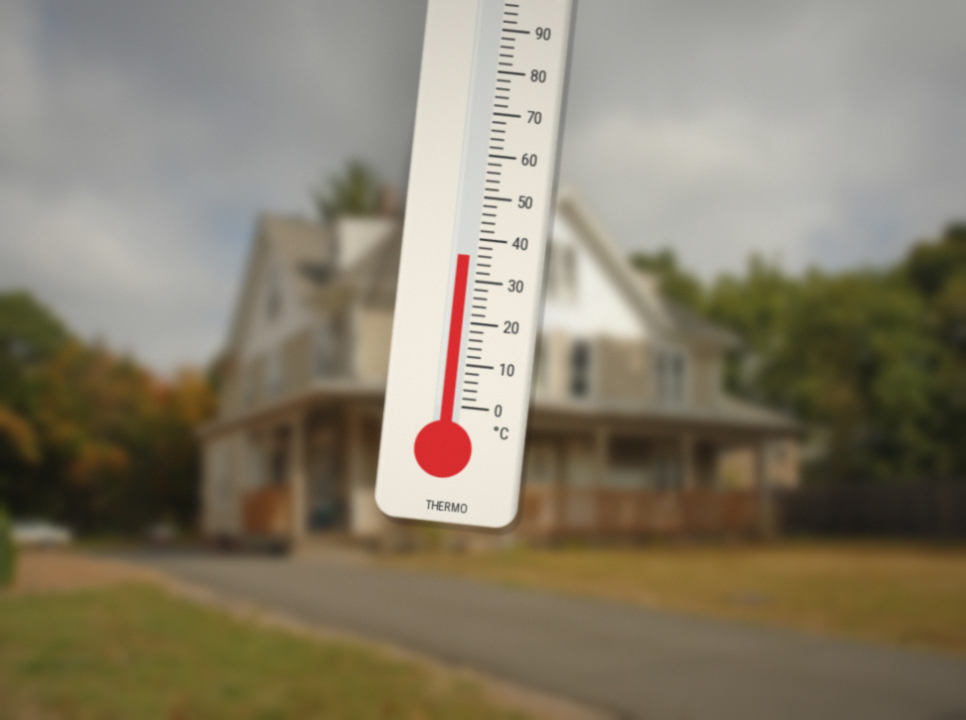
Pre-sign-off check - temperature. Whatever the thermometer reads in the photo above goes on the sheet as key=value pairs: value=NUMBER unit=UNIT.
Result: value=36 unit=°C
